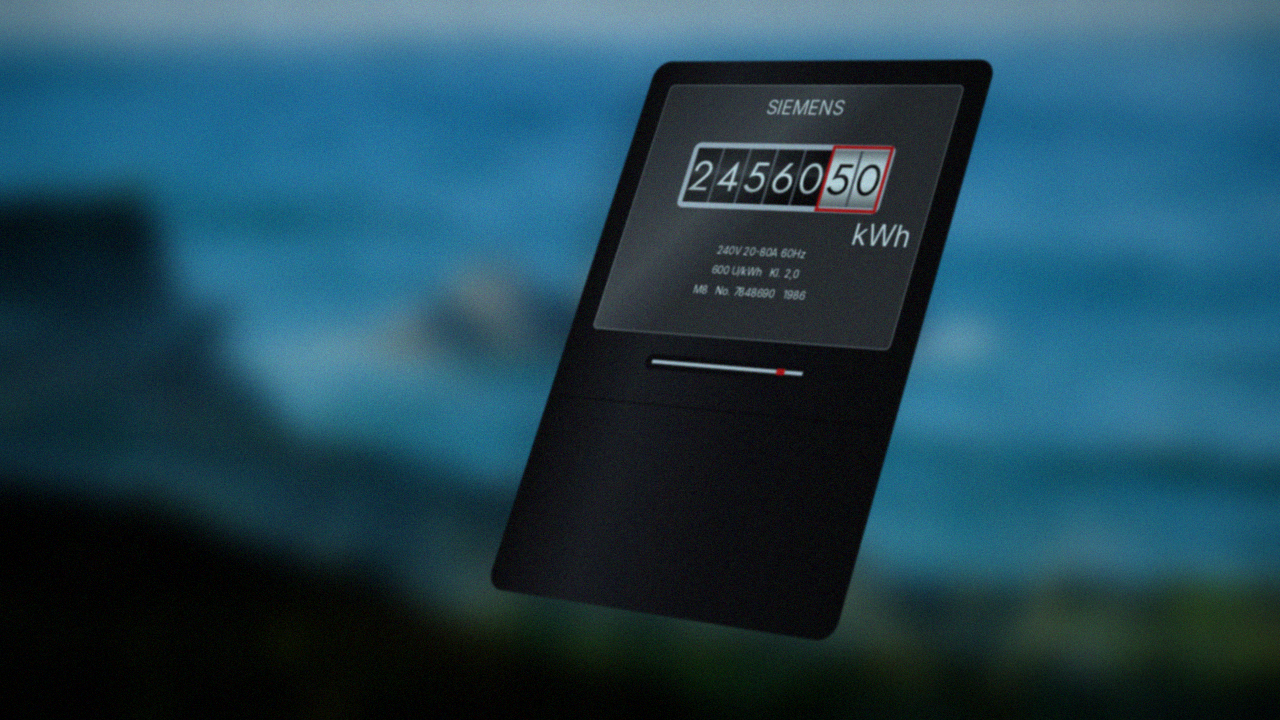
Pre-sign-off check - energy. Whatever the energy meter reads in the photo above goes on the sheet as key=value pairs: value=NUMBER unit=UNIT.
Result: value=24560.50 unit=kWh
